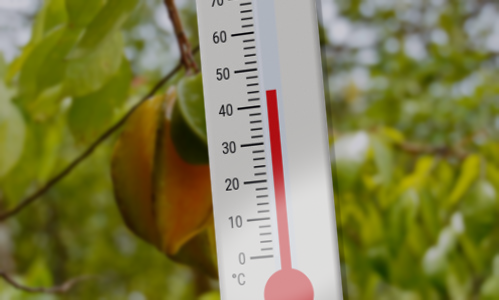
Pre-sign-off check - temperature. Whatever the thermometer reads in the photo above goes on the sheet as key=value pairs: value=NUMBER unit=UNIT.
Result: value=44 unit=°C
